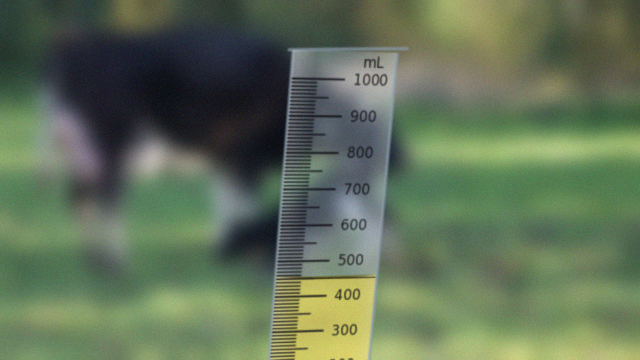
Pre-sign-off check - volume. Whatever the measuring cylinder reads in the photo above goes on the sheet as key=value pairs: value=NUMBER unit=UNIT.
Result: value=450 unit=mL
